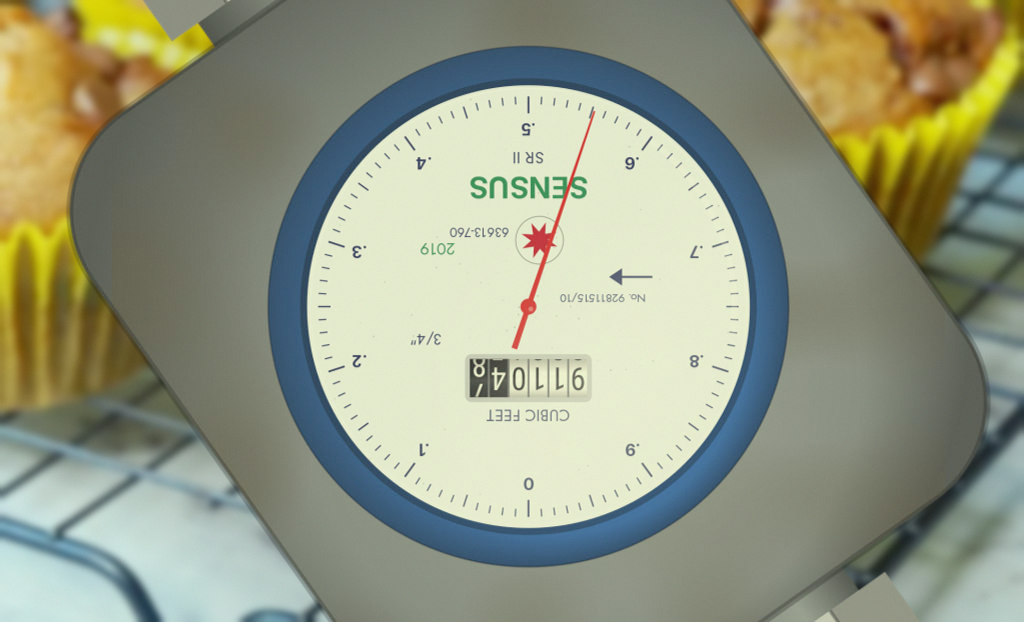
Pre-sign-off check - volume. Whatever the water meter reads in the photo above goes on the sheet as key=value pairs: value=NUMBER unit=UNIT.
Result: value=911047.55 unit=ft³
